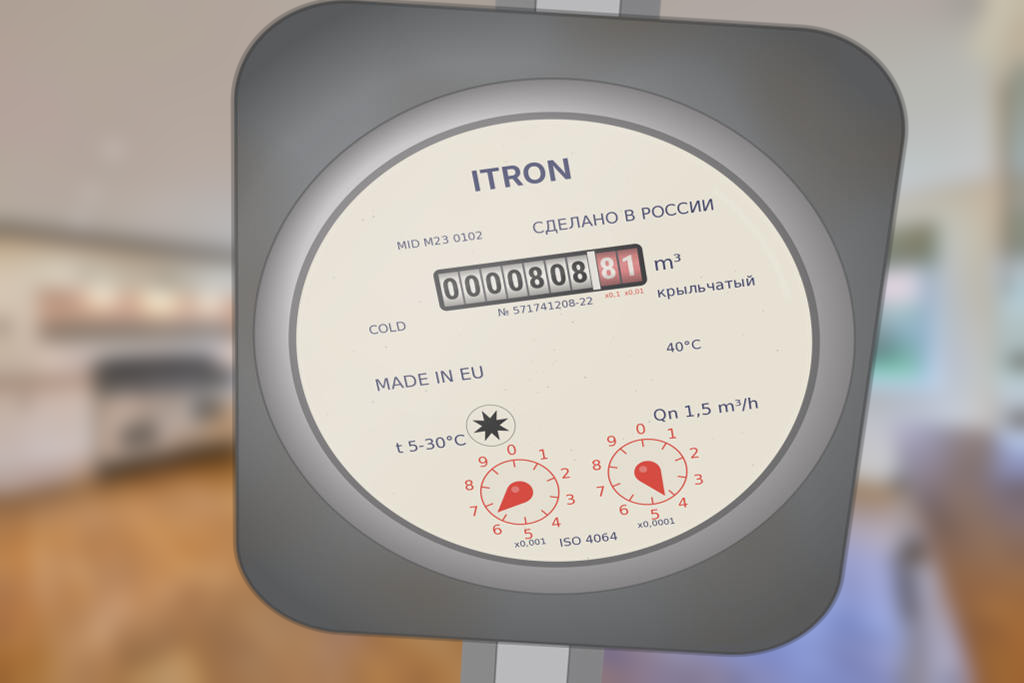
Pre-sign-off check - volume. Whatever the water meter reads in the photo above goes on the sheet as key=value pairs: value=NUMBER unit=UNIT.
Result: value=808.8164 unit=m³
